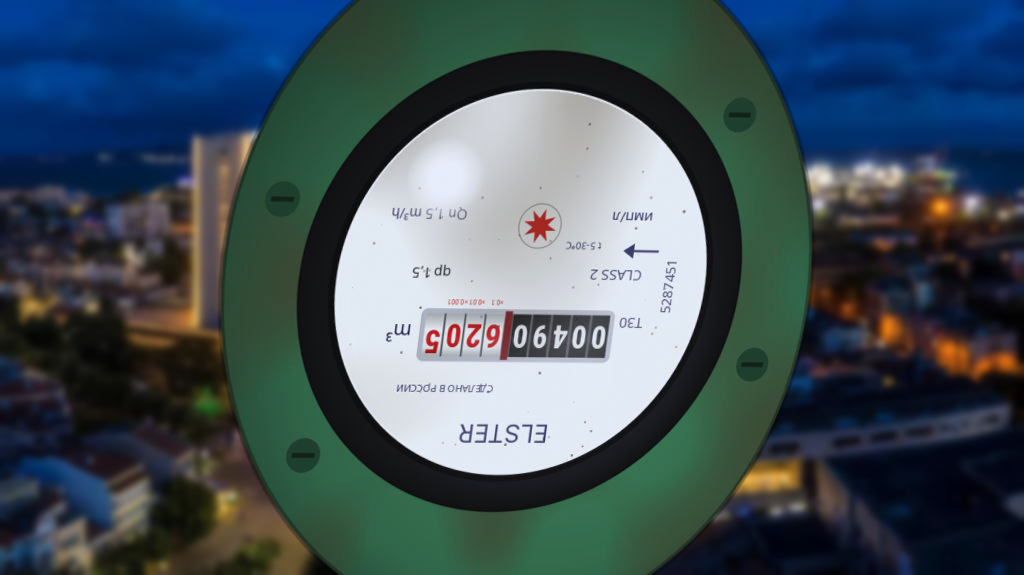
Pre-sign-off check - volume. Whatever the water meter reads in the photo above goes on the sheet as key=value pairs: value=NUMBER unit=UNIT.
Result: value=490.6205 unit=m³
